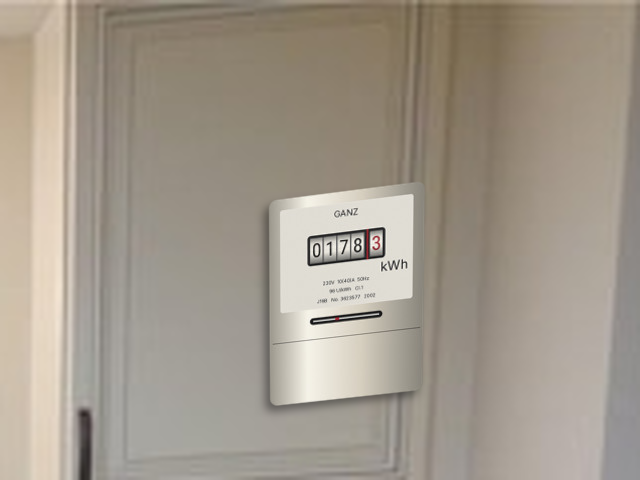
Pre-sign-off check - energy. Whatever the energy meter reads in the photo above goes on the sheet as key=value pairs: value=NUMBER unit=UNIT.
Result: value=178.3 unit=kWh
